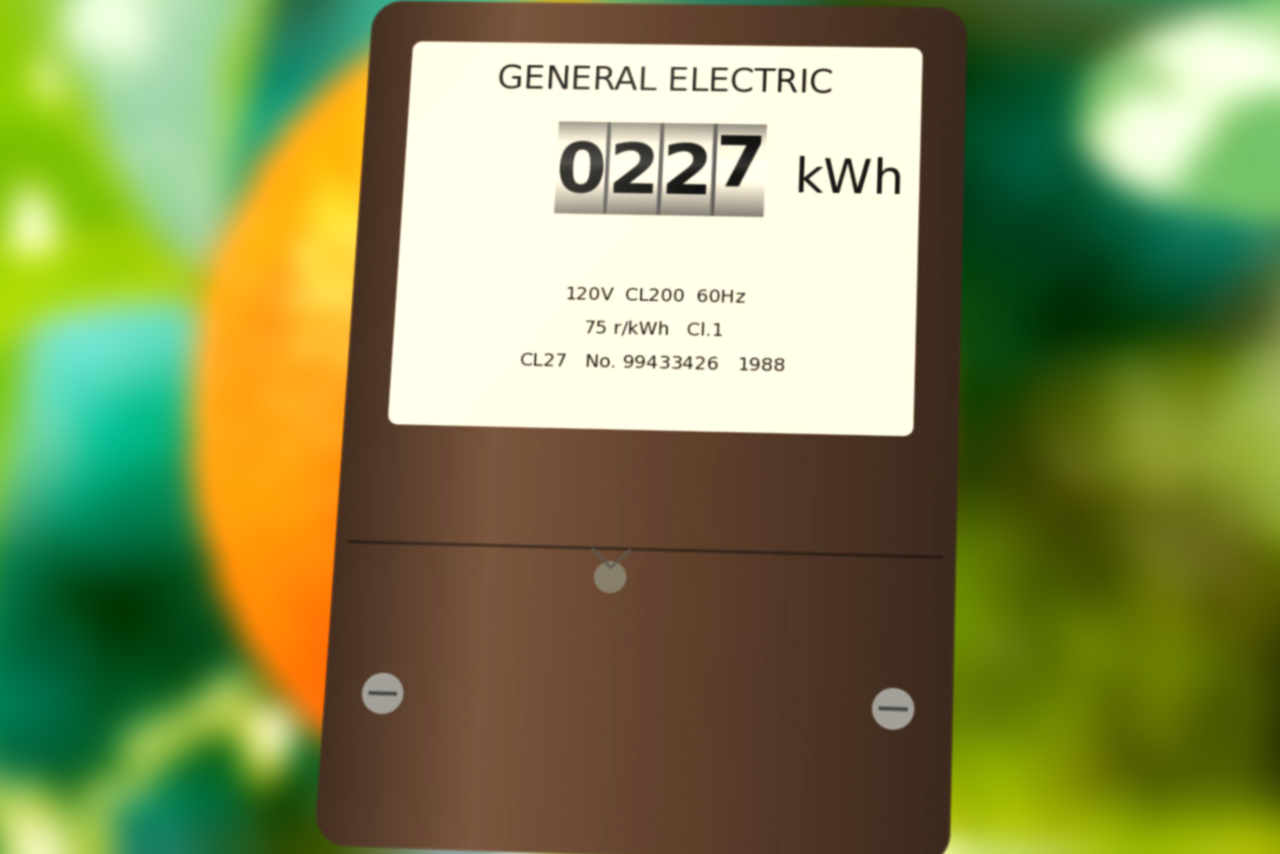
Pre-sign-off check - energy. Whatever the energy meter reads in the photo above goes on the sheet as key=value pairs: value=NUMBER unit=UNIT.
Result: value=227 unit=kWh
